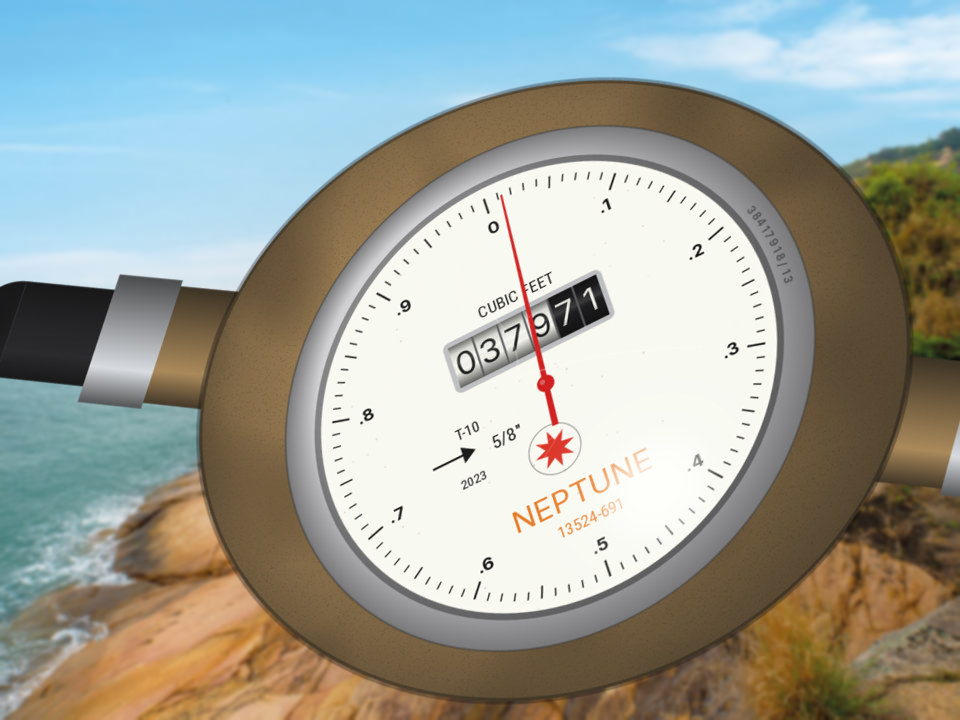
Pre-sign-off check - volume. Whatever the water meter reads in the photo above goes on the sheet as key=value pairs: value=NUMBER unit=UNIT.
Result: value=37971.01 unit=ft³
